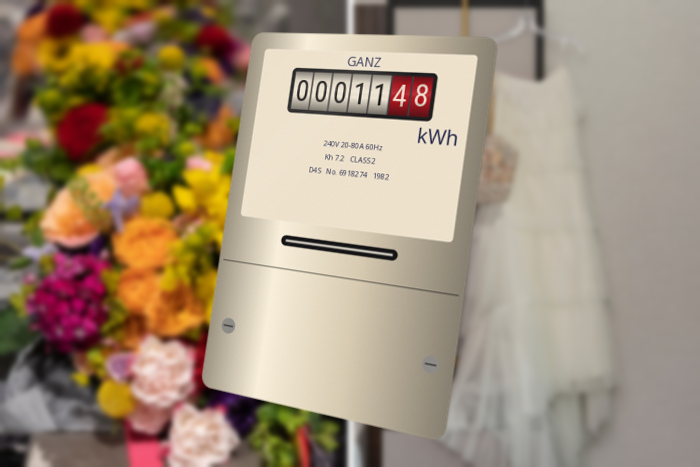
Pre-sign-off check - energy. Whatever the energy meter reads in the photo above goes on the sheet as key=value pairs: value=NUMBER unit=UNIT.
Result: value=11.48 unit=kWh
